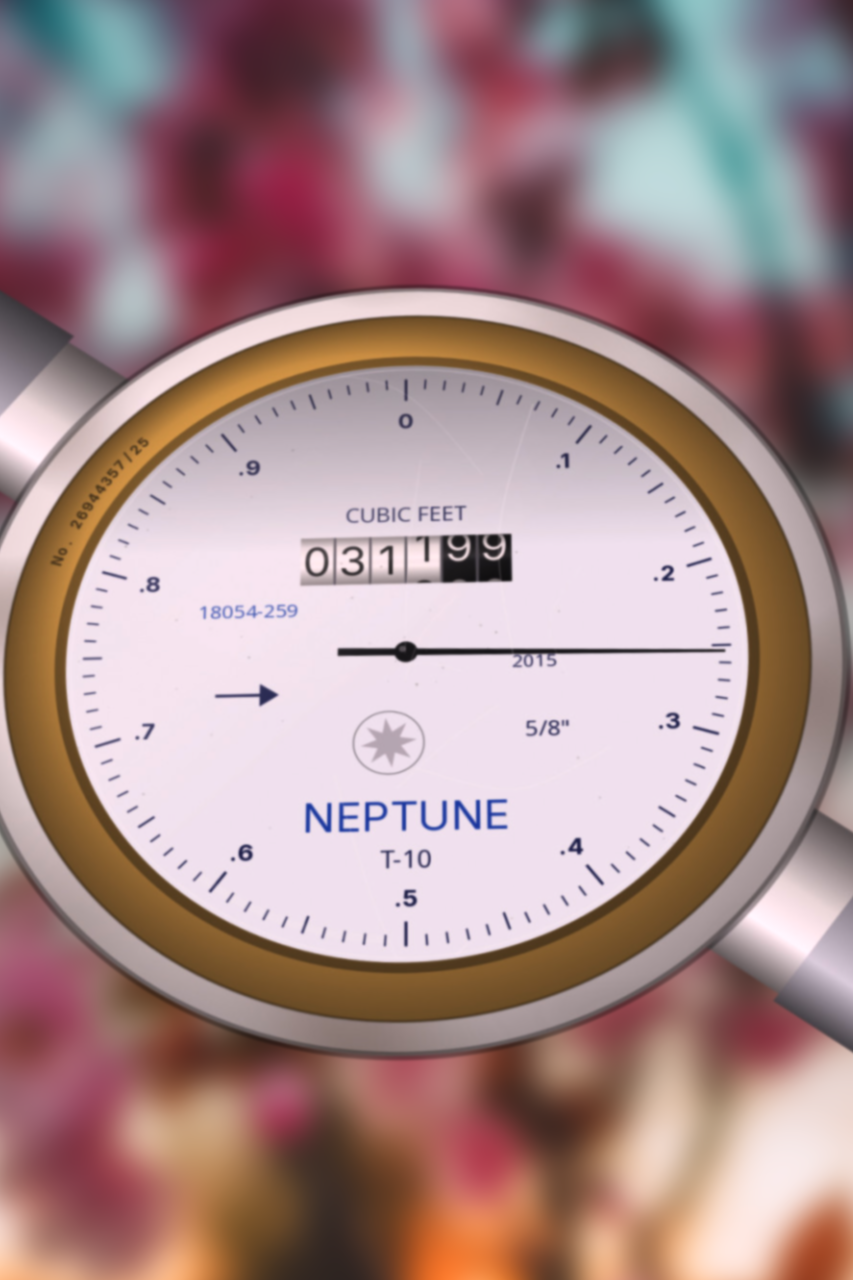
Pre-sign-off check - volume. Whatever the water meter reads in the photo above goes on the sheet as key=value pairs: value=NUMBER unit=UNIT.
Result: value=31199.25 unit=ft³
